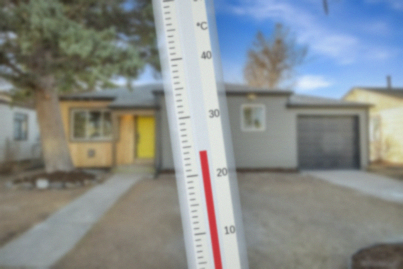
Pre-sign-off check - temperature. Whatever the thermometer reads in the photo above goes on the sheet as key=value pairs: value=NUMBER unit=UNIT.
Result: value=24 unit=°C
